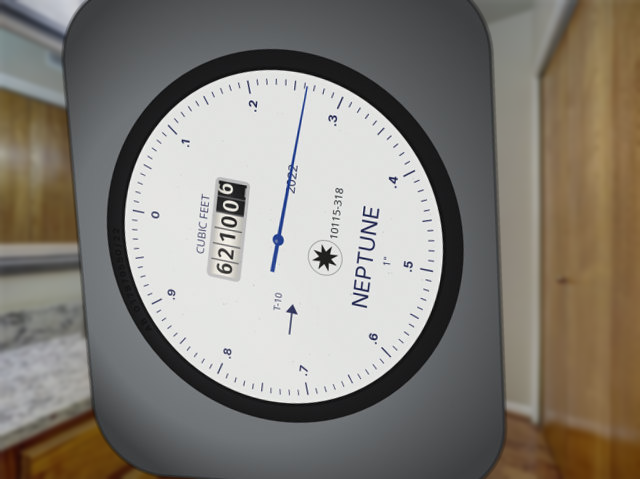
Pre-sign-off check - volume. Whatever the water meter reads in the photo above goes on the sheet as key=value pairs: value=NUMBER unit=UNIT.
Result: value=621006.26 unit=ft³
